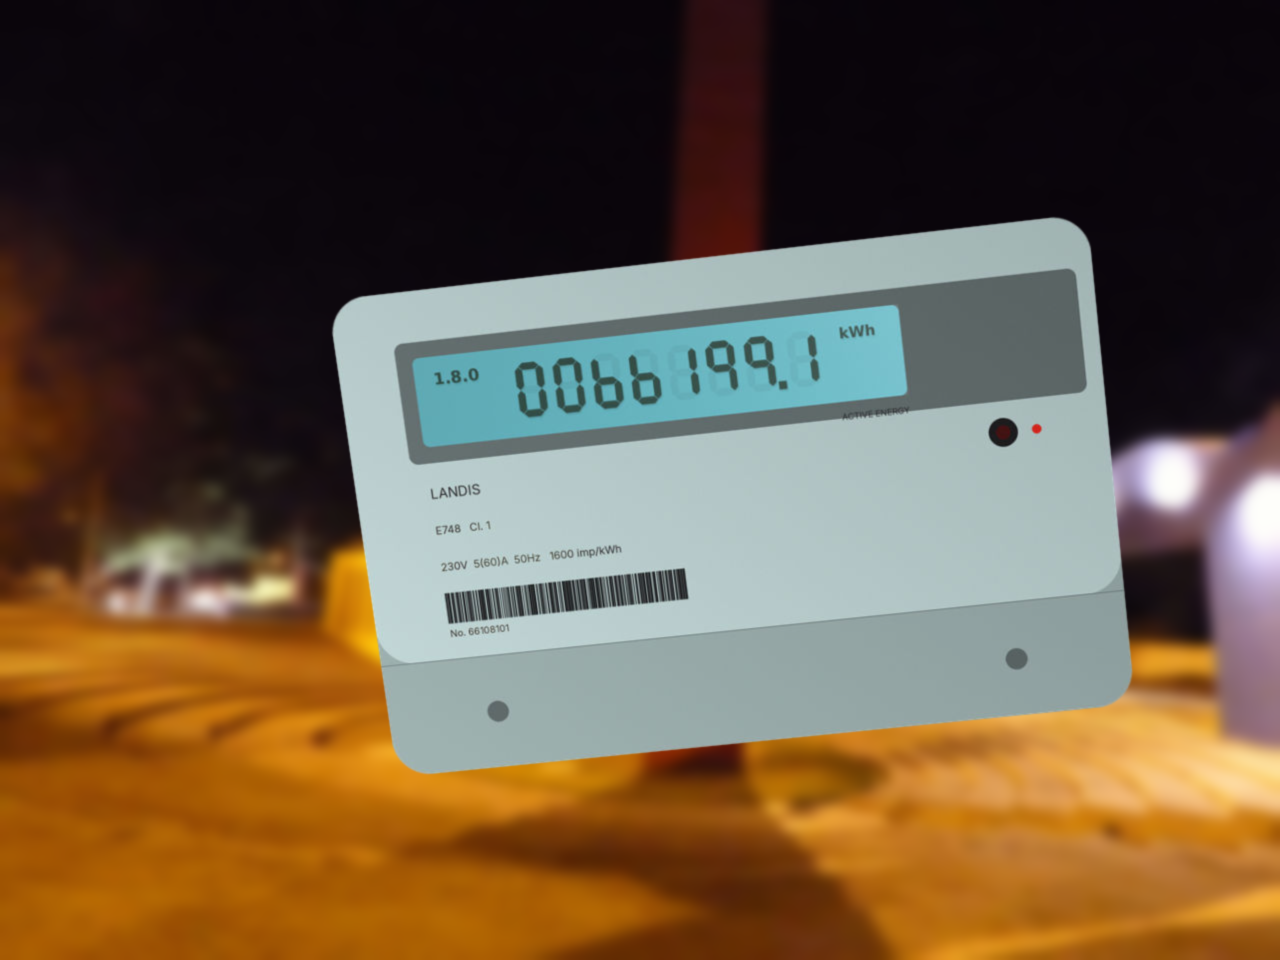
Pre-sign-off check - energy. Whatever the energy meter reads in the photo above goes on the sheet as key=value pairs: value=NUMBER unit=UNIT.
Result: value=66199.1 unit=kWh
